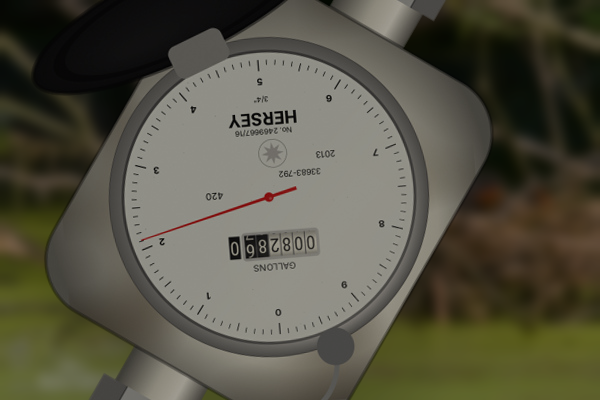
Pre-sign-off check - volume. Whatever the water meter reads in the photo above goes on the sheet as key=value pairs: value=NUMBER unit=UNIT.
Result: value=82862.1 unit=gal
